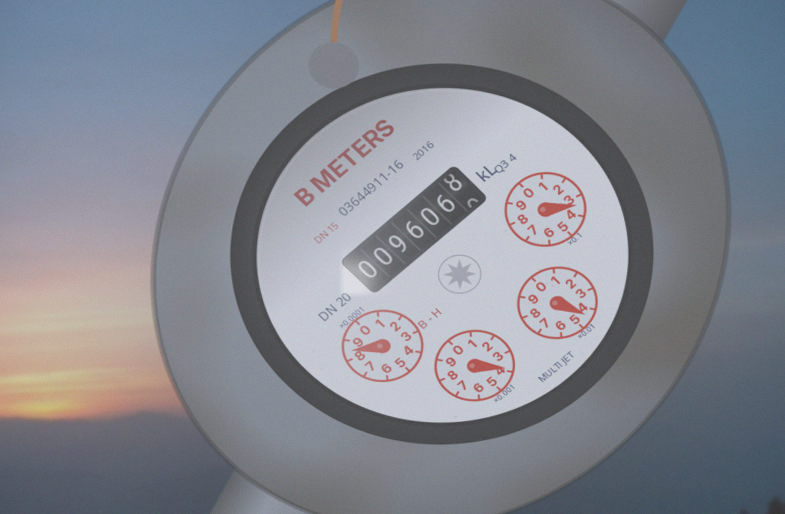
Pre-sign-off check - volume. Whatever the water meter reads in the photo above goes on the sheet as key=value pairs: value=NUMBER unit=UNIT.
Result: value=96068.3438 unit=kL
